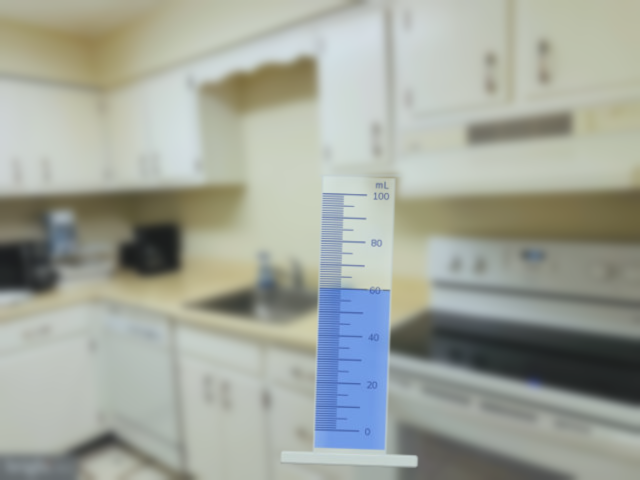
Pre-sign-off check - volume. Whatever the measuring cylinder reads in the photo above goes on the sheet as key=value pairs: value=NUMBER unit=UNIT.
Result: value=60 unit=mL
